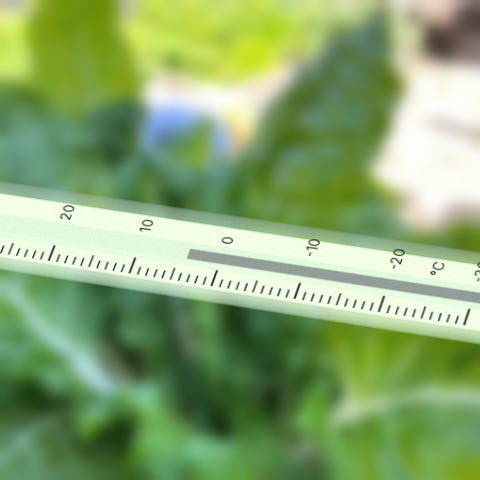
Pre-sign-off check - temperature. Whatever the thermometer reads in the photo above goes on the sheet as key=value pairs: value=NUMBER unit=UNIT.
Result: value=4 unit=°C
